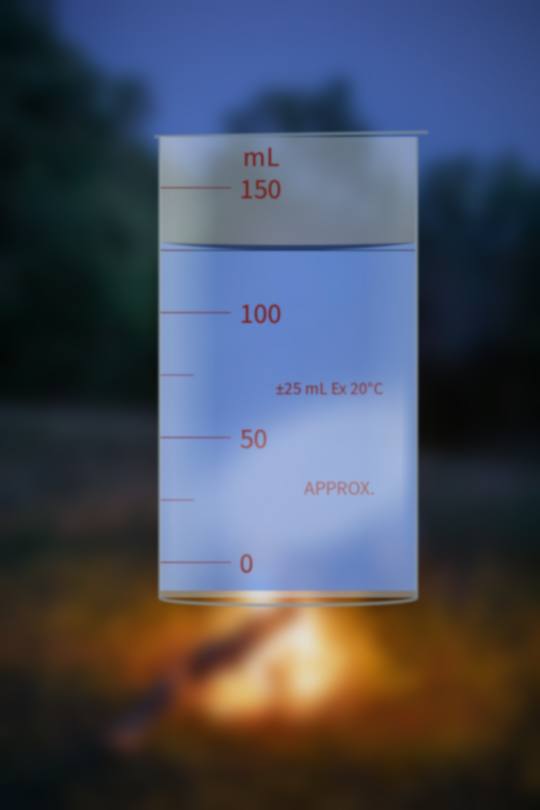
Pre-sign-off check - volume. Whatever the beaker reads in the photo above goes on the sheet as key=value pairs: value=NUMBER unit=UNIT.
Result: value=125 unit=mL
